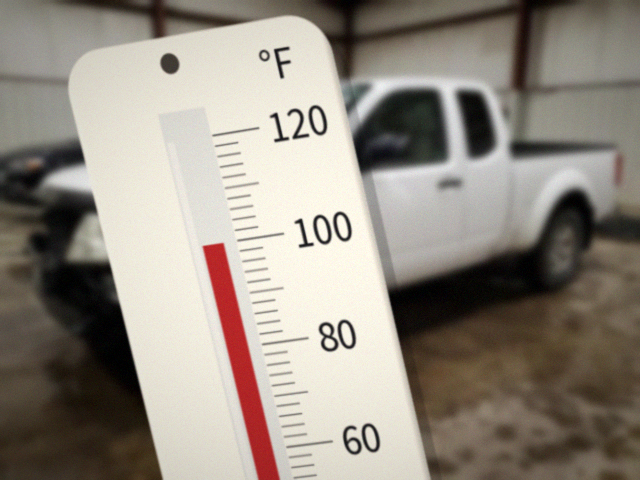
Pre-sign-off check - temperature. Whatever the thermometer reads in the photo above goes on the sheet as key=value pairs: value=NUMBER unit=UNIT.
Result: value=100 unit=°F
